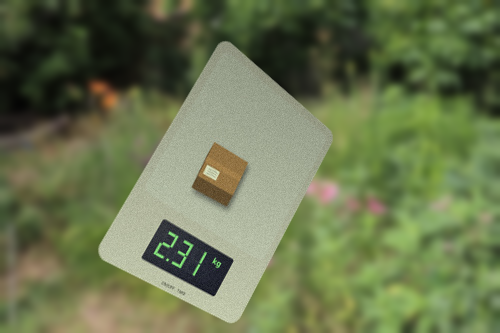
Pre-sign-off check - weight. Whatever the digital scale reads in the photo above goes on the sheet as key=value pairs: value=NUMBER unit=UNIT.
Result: value=2.31 unit=kg
